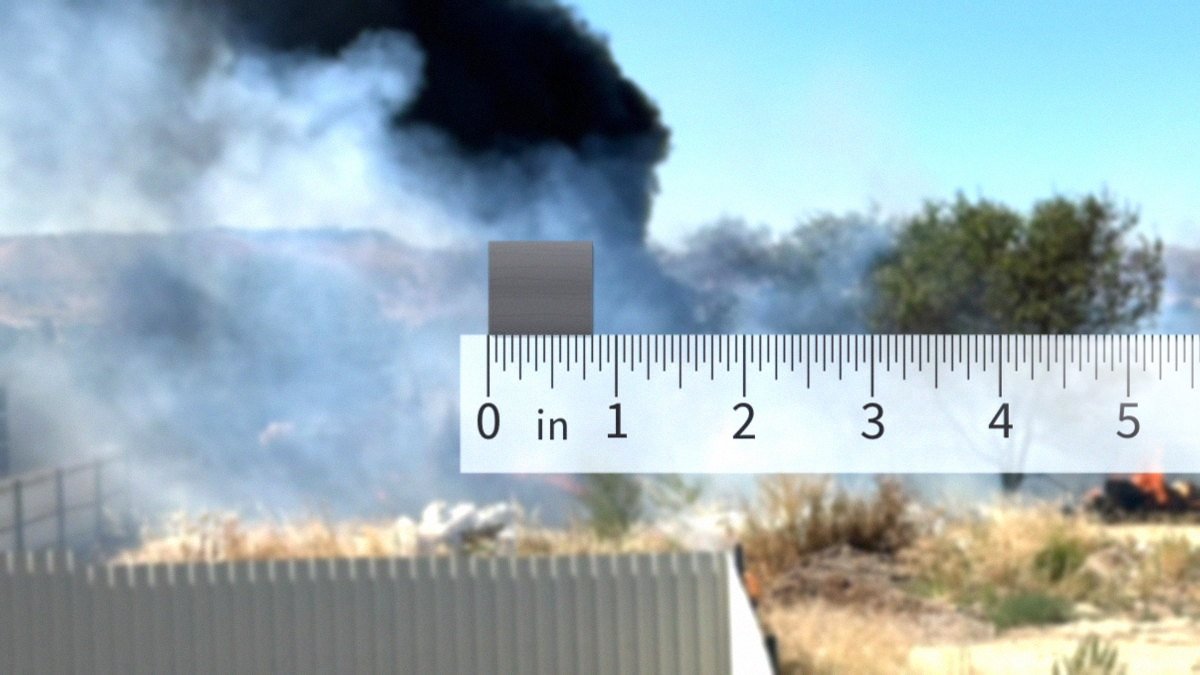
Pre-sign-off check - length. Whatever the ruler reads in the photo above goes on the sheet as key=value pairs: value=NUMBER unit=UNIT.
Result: value=0.8125 unit=in
